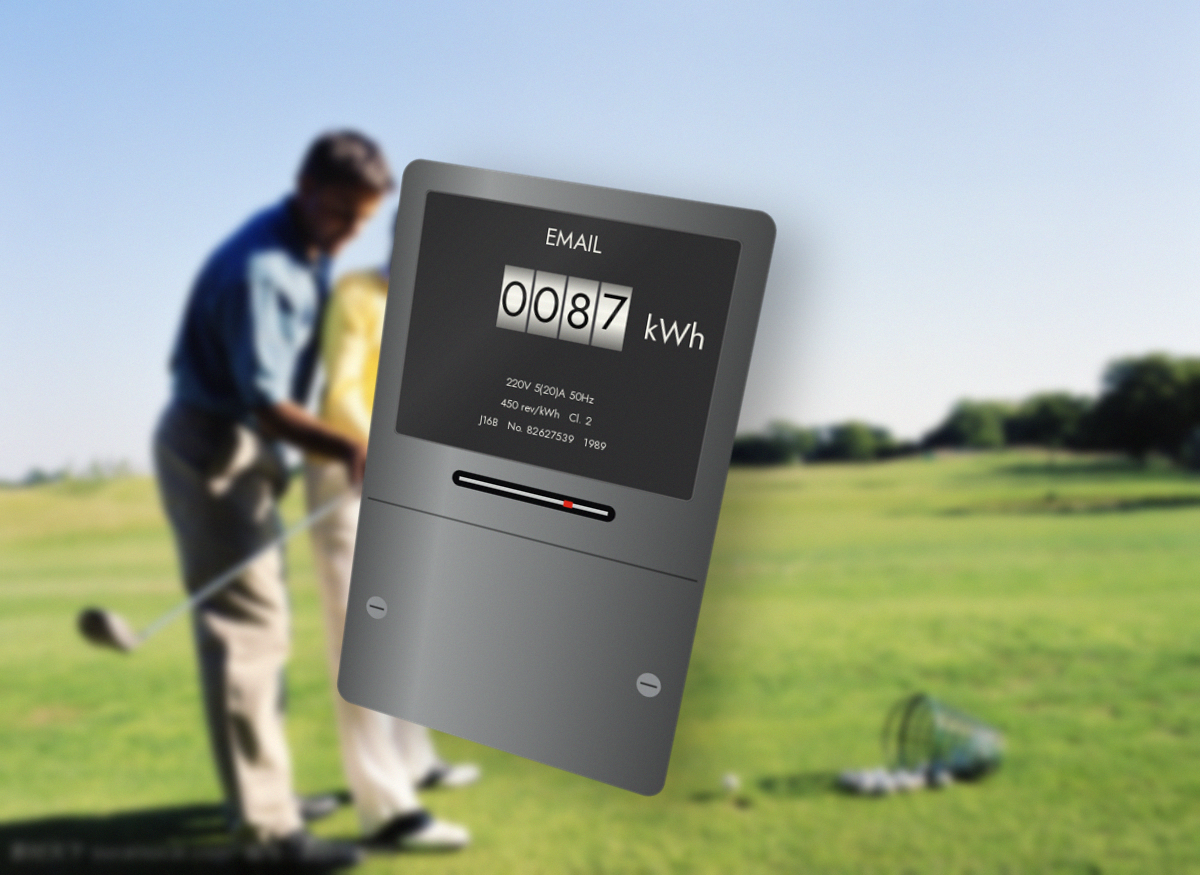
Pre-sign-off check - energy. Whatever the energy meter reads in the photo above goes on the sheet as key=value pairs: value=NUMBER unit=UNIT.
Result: value=87 unit=kWh
